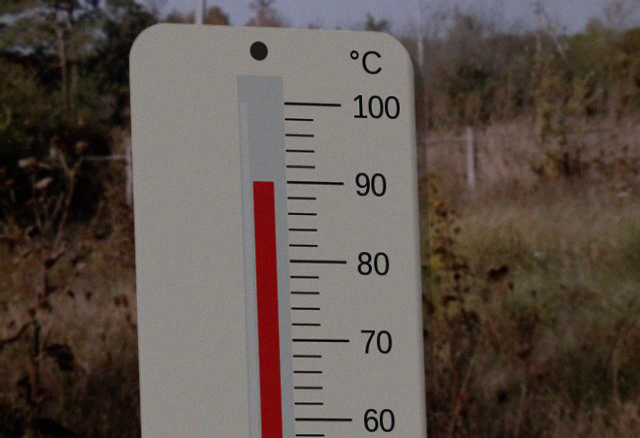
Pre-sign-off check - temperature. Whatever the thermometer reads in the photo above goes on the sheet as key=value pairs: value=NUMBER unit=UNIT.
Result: value=90 unit=°C
